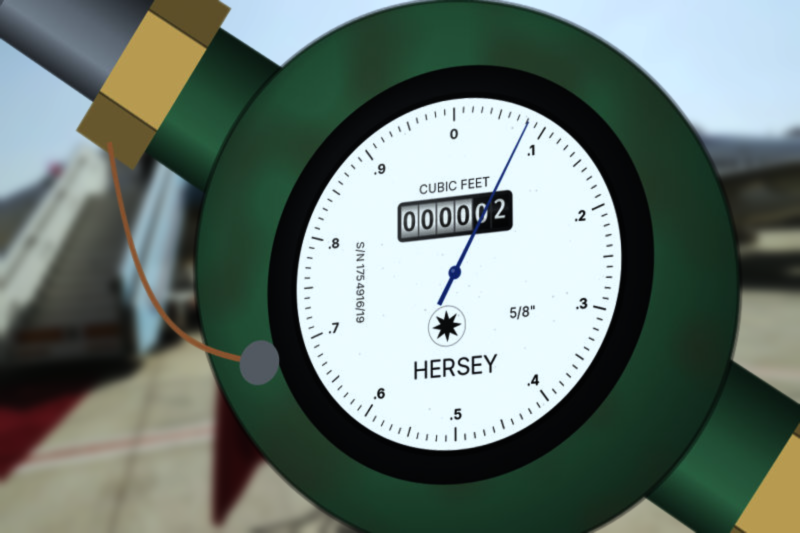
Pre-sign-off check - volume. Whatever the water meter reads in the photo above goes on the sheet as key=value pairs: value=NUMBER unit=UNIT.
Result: value=2.08 unit=ft³
